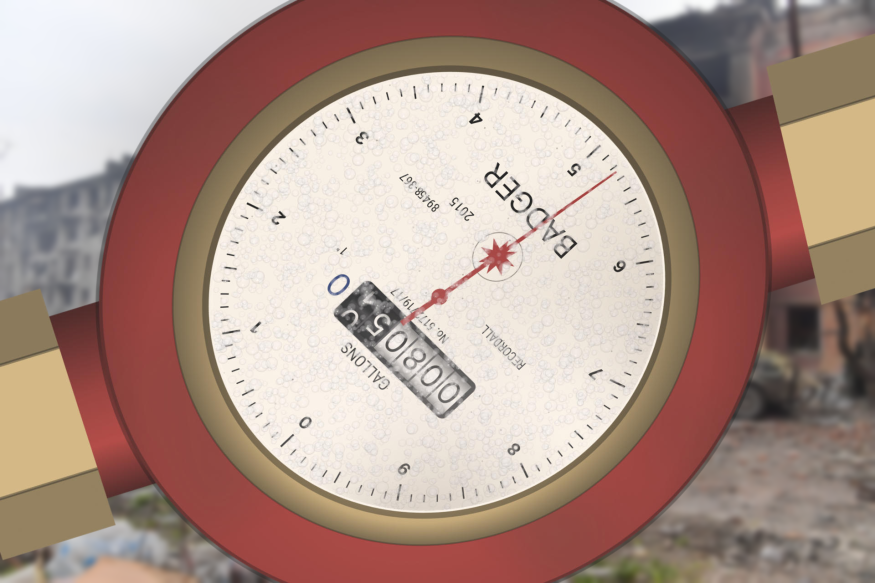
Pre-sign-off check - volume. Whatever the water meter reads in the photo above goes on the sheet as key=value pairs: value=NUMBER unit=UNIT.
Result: value=80505.2 unit=gal
